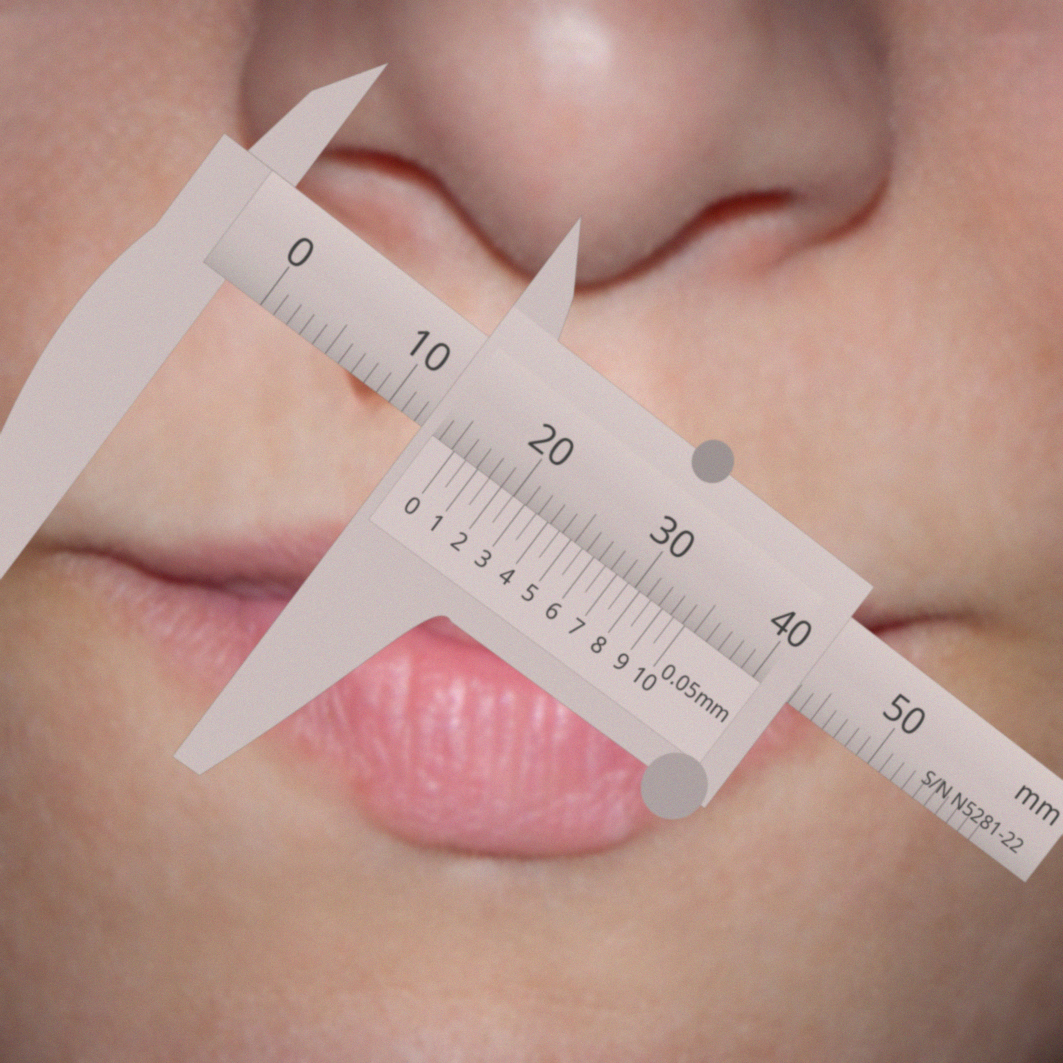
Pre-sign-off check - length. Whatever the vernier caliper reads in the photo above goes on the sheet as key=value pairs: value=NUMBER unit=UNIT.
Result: value=15.2 unit=mm
